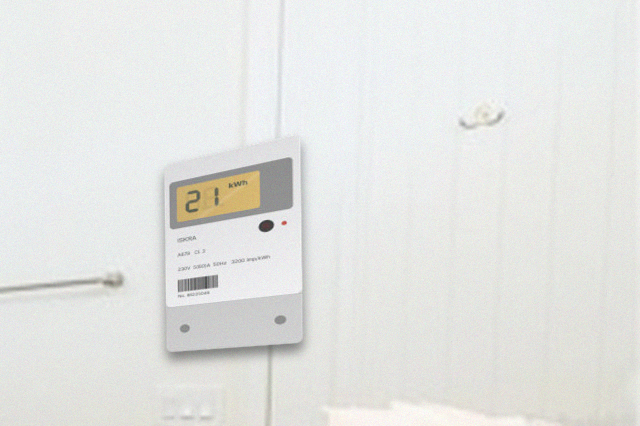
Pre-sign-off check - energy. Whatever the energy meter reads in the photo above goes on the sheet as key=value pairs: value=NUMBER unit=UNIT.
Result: value=21 unit=kWh
